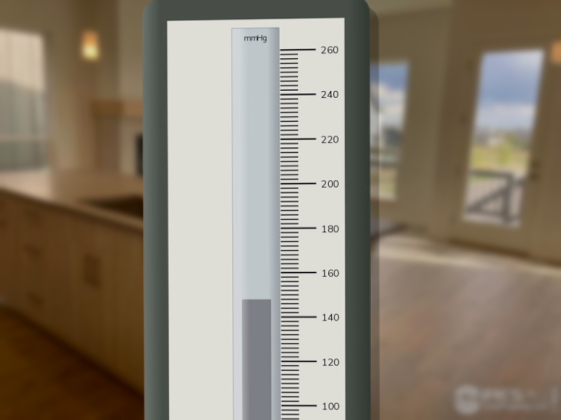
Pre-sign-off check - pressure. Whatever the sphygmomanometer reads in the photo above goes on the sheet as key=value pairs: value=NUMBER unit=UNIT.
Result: value=148 unit=mmHg
